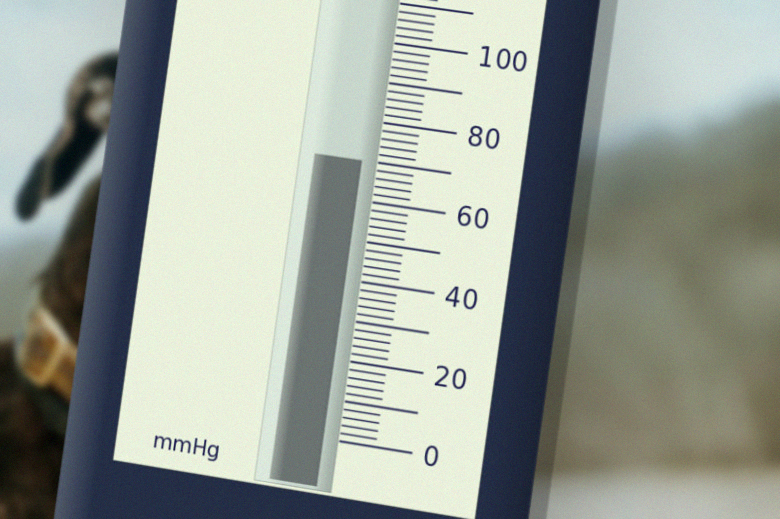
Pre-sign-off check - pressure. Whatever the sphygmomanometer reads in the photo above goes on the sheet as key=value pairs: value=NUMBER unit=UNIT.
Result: value=70 unit=mmHg
